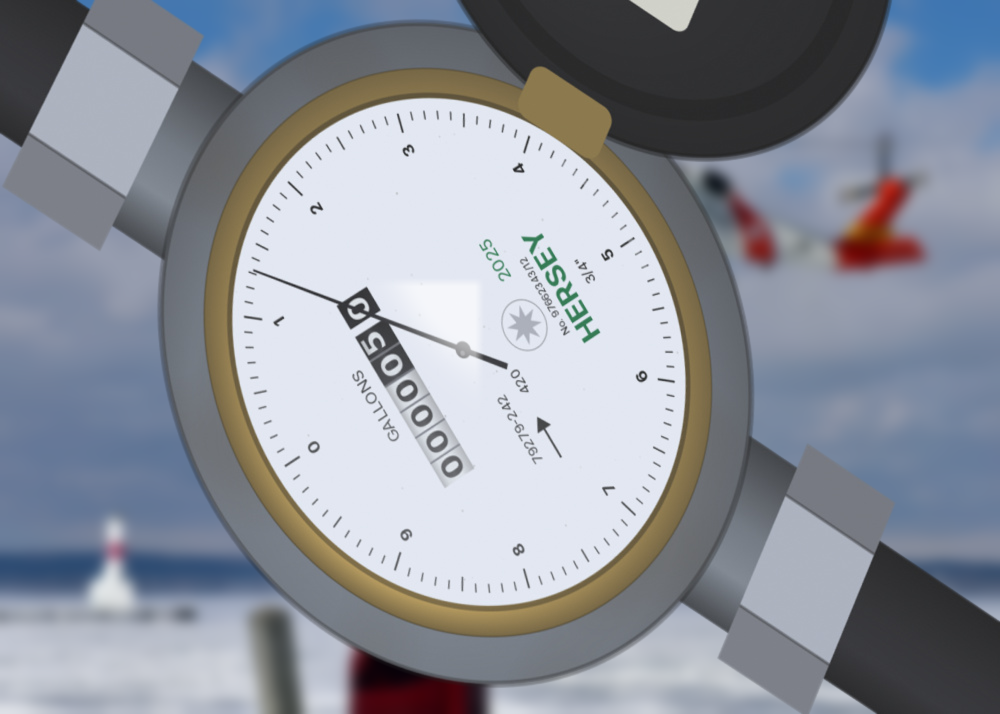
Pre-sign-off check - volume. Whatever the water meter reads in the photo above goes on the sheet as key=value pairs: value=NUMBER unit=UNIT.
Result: value=51.3 unit=gal
